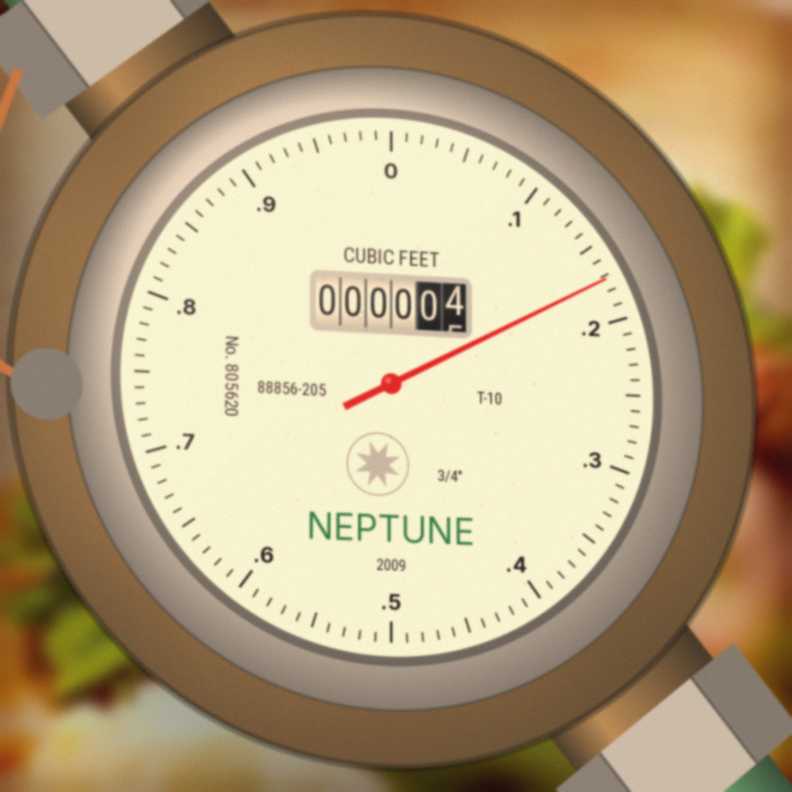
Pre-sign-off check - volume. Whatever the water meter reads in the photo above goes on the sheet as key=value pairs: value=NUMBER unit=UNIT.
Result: value=4.17 unit=ft³
